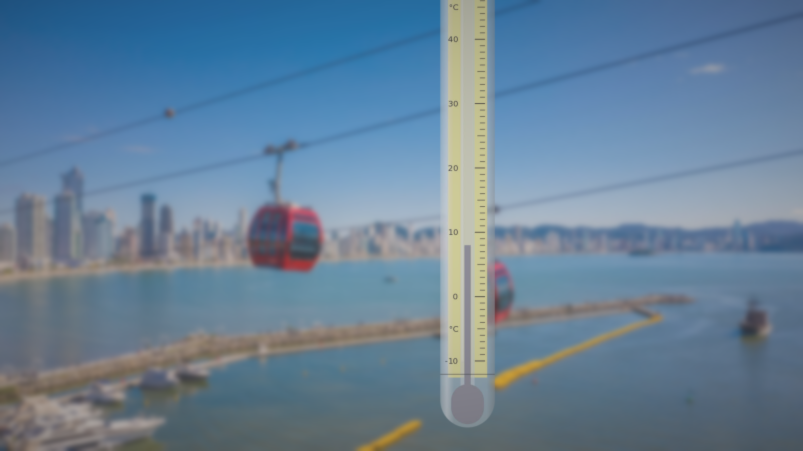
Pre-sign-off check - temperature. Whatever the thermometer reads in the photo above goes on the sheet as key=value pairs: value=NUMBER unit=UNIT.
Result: value=8 unit=°C
